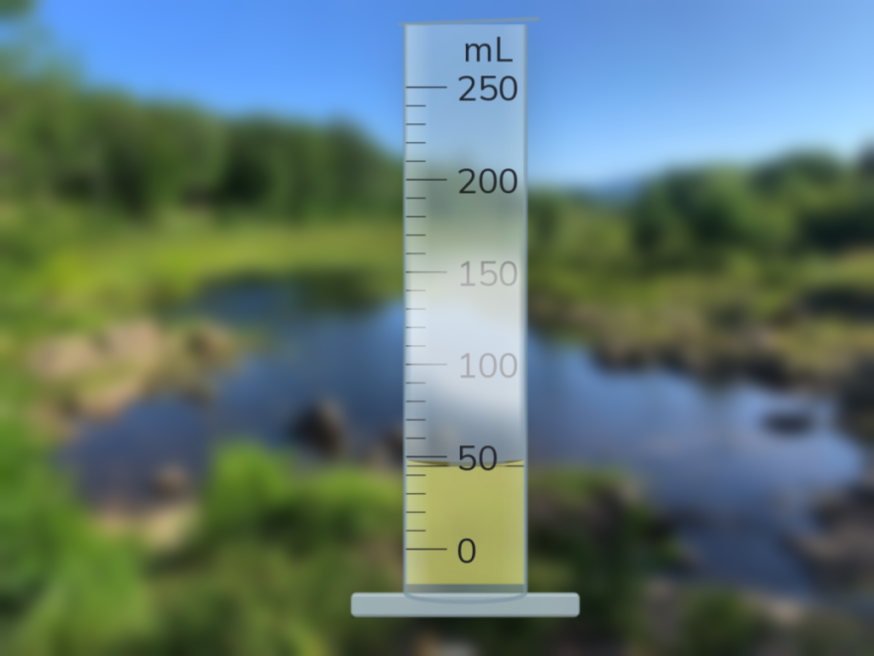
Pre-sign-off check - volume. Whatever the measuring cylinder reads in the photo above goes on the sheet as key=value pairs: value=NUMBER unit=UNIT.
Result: value=45 unit=mL
